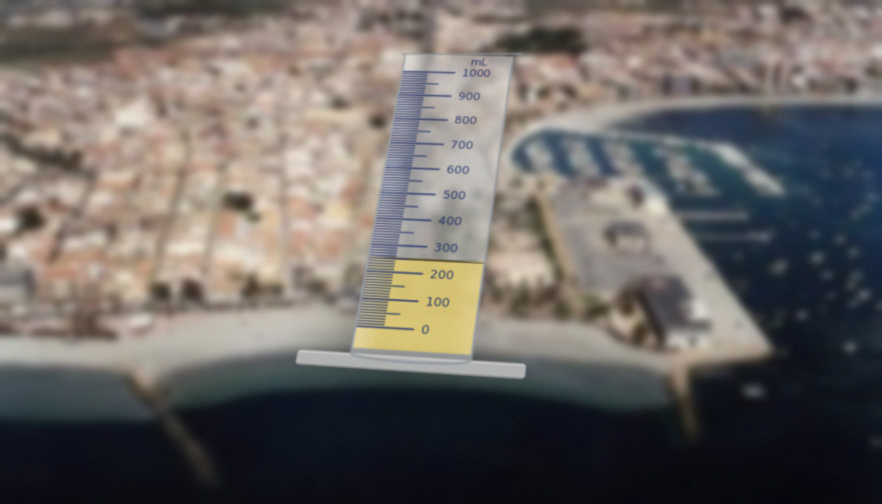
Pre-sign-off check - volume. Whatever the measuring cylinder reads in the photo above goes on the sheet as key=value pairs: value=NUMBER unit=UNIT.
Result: value=250 unit=mL
